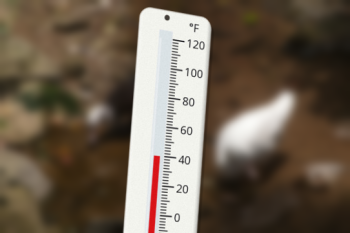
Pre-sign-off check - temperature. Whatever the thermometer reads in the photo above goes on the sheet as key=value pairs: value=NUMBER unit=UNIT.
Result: value=40 unit=°F
